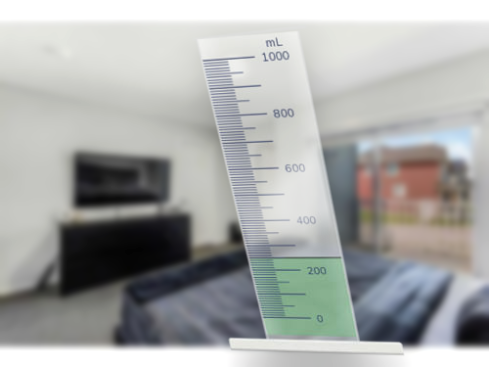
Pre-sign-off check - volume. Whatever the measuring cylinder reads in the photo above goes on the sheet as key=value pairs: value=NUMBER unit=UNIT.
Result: value=250 unit=mL
